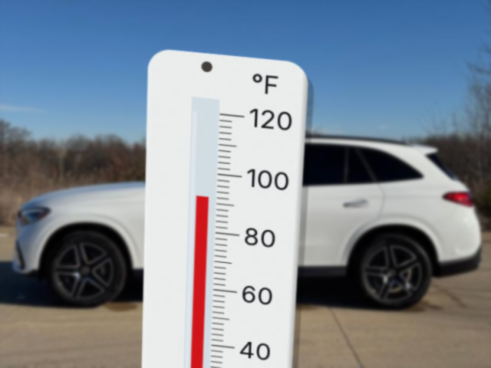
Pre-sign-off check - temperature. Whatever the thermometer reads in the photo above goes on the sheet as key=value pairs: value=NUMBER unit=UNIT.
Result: value=92 unit=°F
